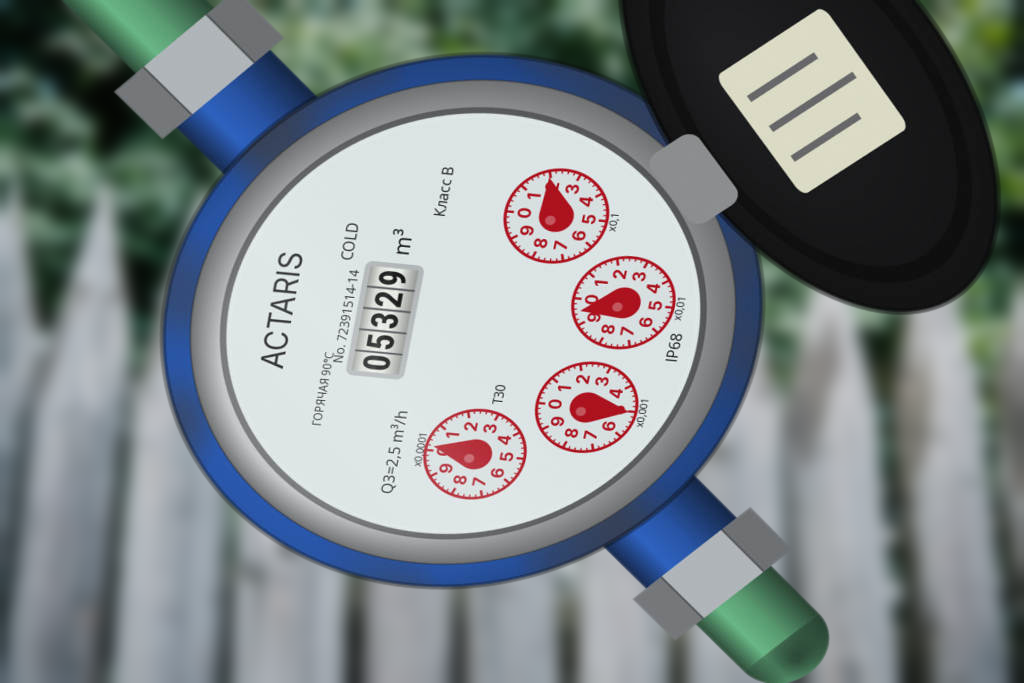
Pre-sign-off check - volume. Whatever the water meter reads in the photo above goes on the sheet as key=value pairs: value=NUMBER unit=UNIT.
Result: value=5329.1950 unit=m³
